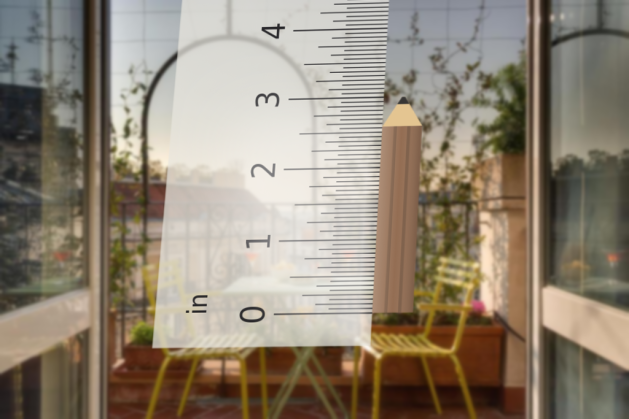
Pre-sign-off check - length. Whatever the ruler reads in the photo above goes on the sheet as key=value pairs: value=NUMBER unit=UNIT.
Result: value=3 unit=in
